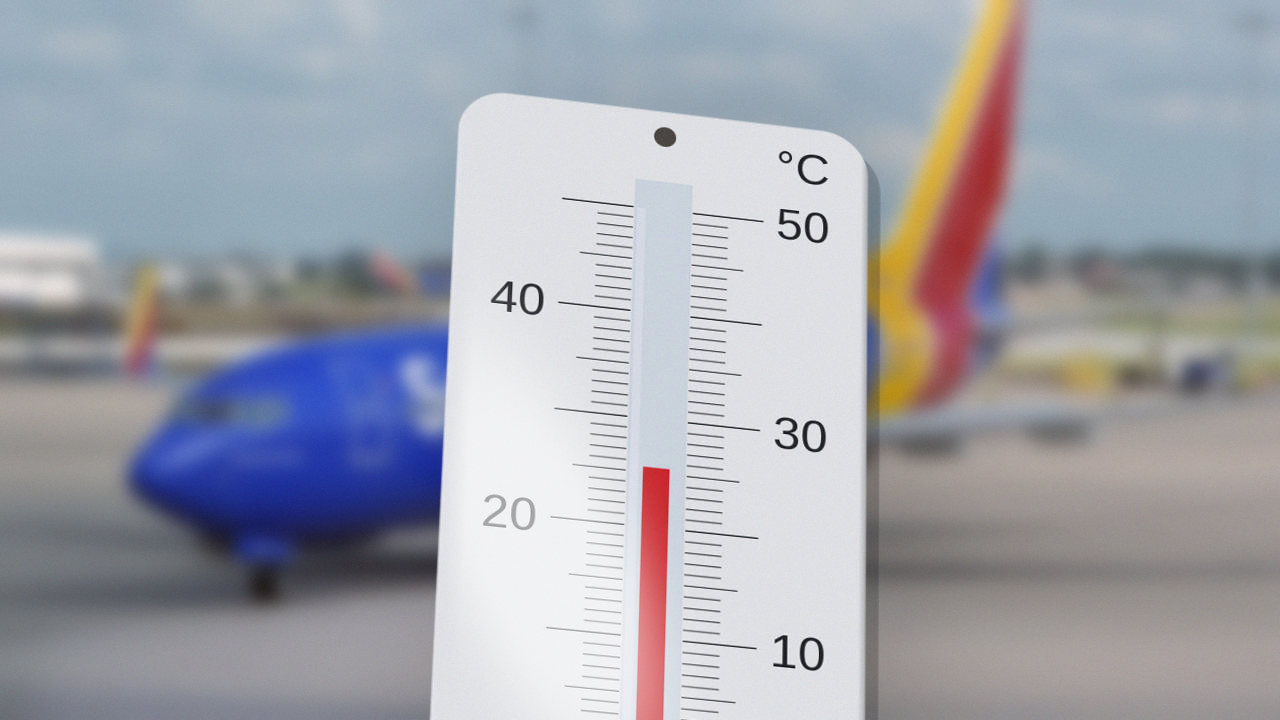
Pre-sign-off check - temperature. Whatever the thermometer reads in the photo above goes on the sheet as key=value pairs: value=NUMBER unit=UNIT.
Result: value=25.5 unit=°C
